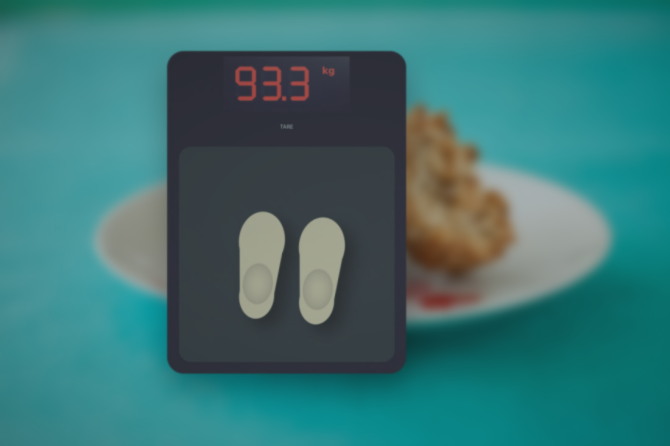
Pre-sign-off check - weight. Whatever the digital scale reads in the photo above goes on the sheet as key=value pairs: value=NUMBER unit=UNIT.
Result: value=93.3 unit=kg
